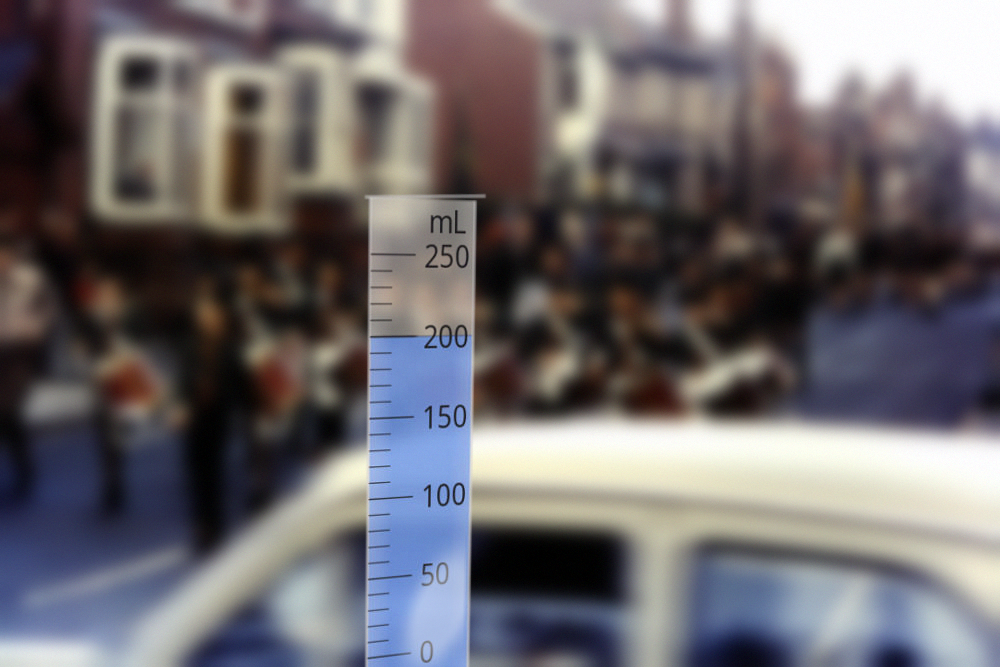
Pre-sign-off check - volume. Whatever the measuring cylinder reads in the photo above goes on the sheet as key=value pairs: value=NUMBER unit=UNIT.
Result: value=200 unit=mL
